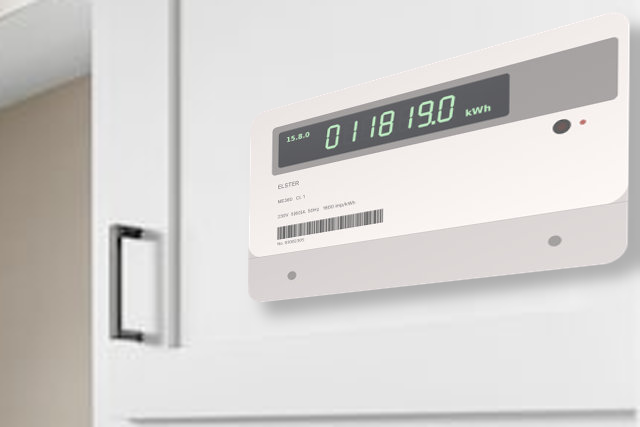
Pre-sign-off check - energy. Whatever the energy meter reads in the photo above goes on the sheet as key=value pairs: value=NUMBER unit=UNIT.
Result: value=11819.0 unit=kWh
